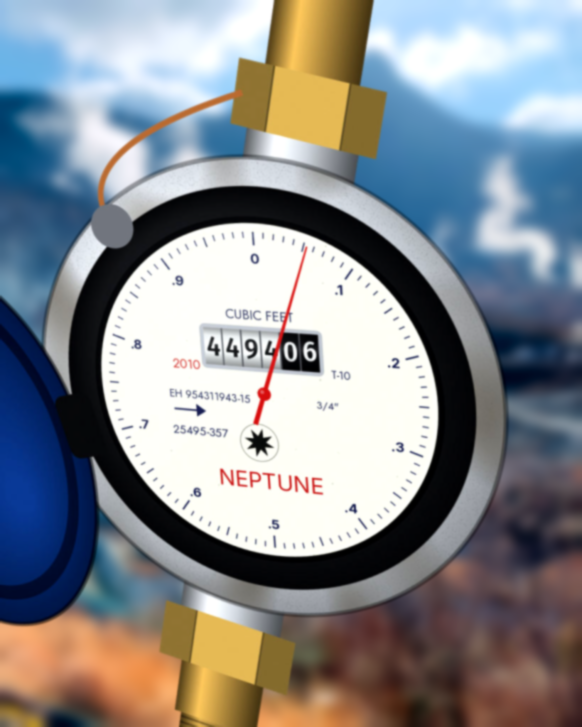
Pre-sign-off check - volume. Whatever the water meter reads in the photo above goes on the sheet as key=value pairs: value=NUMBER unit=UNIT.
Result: value=449406.05 unit=ft³
